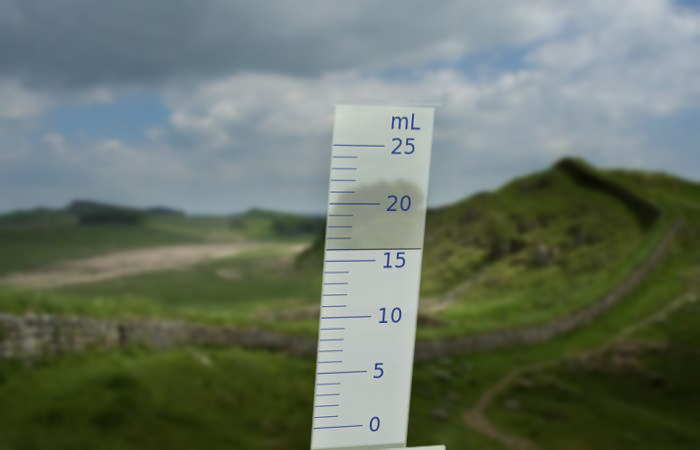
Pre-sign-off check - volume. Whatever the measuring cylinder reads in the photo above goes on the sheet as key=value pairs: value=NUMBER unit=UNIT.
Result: value=16 unit=mL
